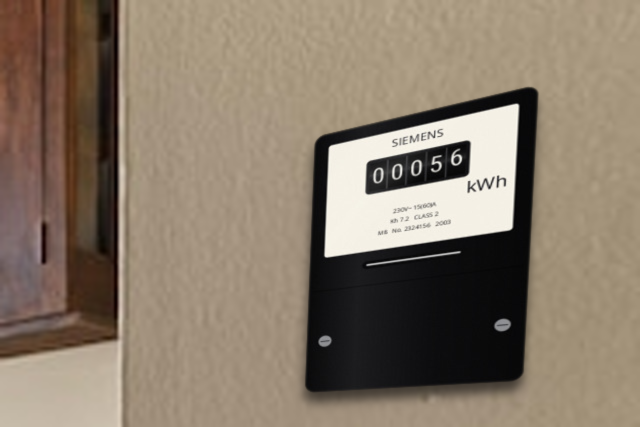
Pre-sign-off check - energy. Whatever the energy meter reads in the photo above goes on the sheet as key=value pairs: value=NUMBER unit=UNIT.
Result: value=56 unit=kWh
